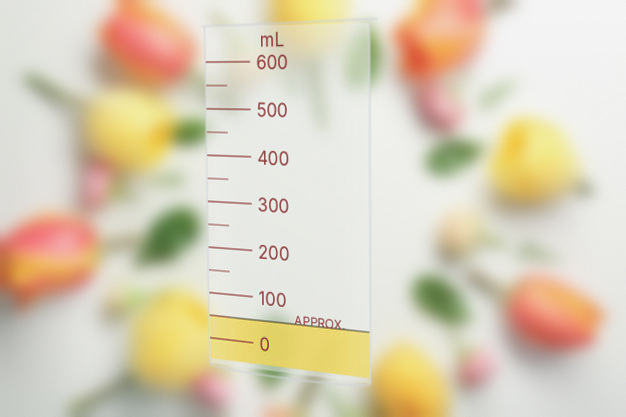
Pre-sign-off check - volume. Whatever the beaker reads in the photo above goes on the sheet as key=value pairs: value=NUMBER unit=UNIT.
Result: value=50 unit=mL
